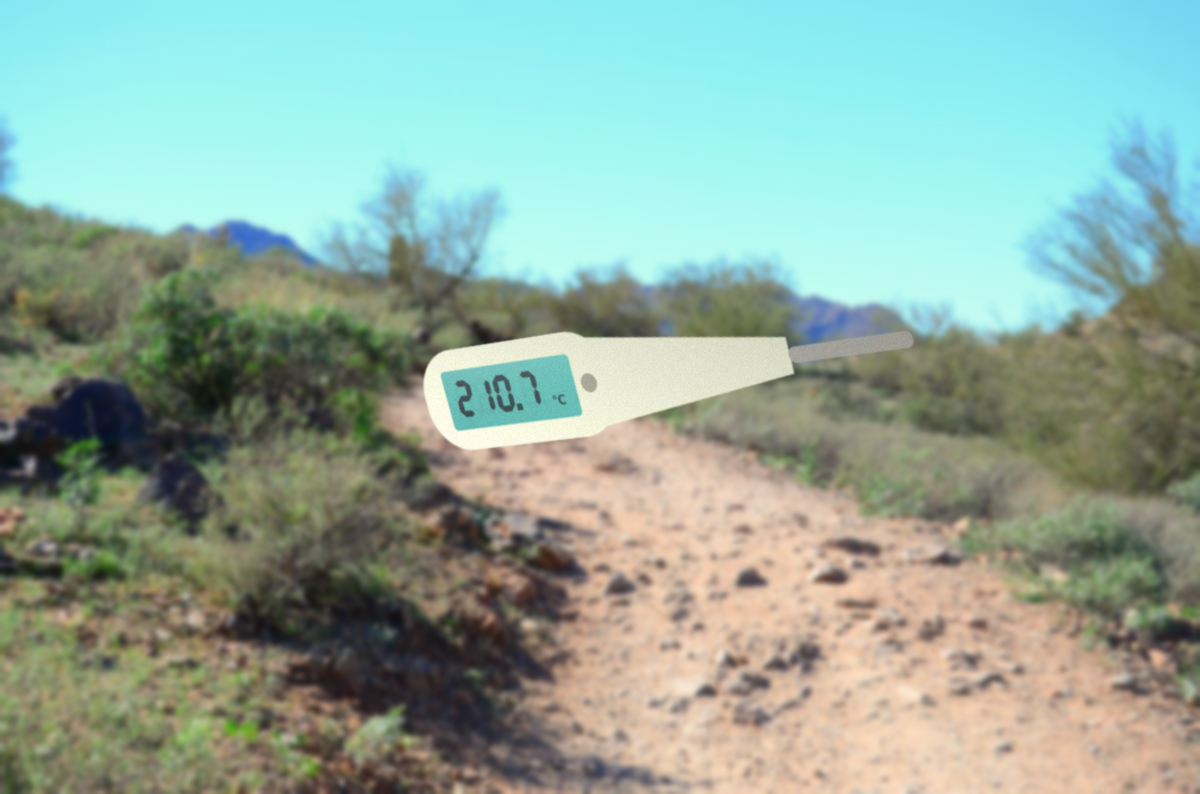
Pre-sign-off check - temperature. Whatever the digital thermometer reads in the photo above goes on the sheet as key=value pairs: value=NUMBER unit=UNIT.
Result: value=210.7 unit=°C
